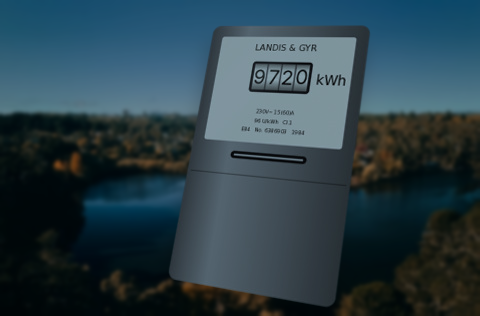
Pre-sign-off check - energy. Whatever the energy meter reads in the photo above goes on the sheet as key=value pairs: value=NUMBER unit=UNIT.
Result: value=9720 unit=kWh
